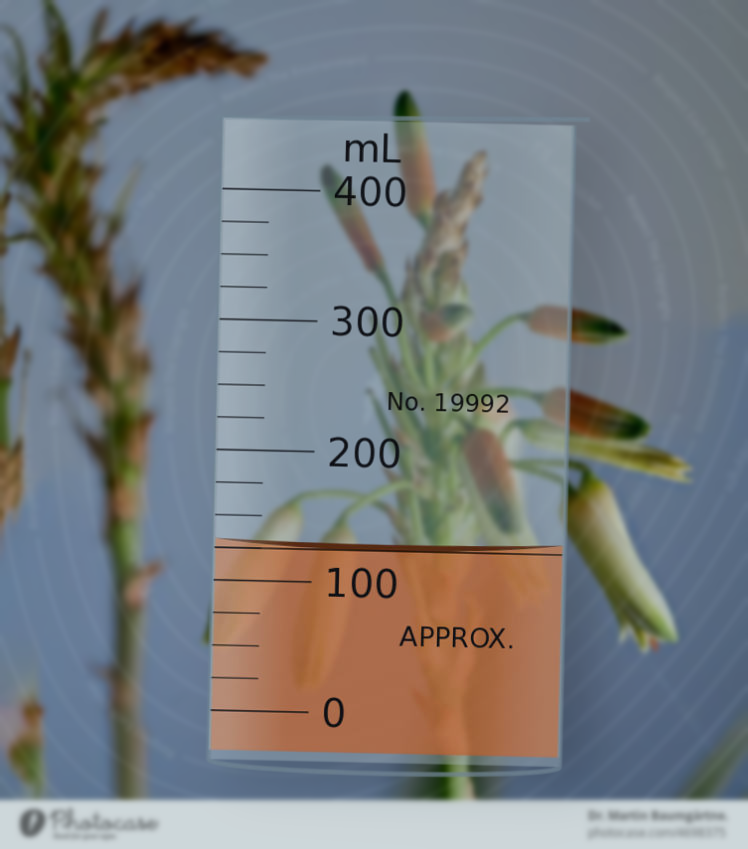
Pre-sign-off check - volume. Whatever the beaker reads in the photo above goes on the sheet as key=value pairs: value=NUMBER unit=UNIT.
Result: value=125 unit=mL
